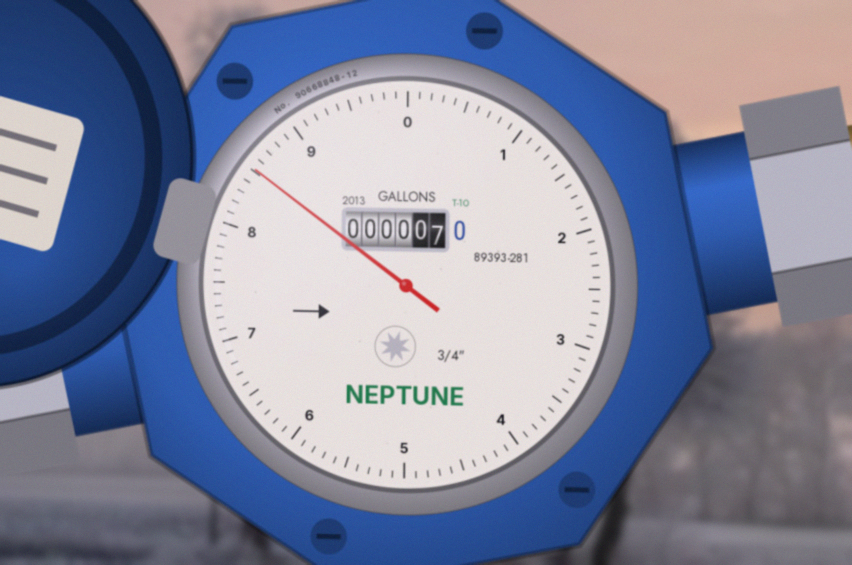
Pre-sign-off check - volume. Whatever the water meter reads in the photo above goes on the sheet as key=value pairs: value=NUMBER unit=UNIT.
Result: value=68.5 unit=gal
